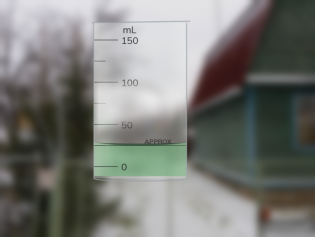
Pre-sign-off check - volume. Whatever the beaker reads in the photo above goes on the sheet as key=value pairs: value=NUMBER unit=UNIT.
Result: value=25 unit=mL
